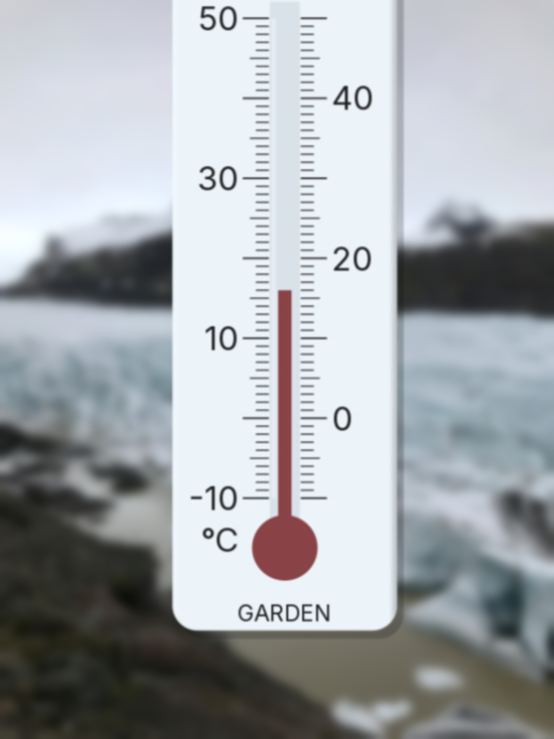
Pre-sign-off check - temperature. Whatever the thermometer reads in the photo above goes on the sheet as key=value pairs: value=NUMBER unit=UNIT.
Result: value=16 unit=°C
